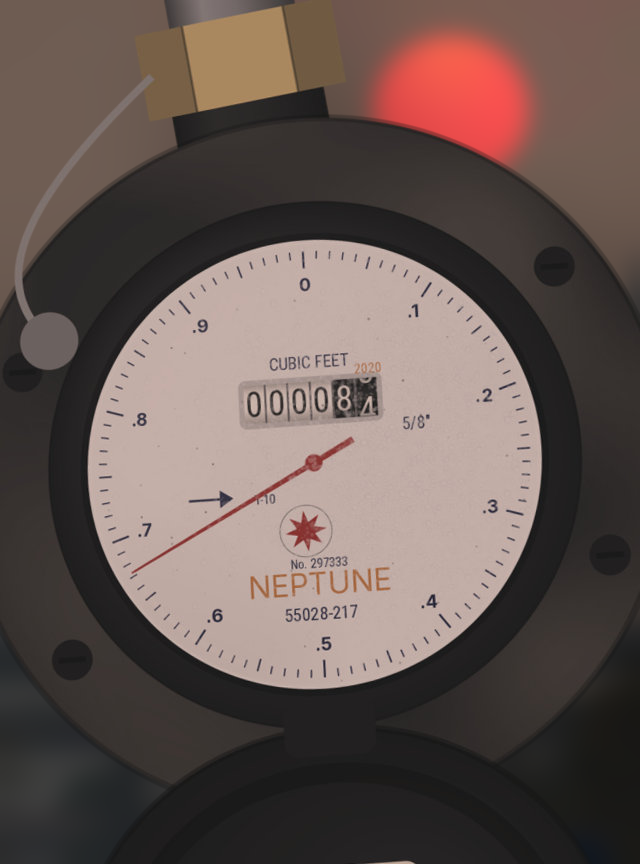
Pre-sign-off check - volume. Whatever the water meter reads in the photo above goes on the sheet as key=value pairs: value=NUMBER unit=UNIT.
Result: value=83.67 unit=ft³
